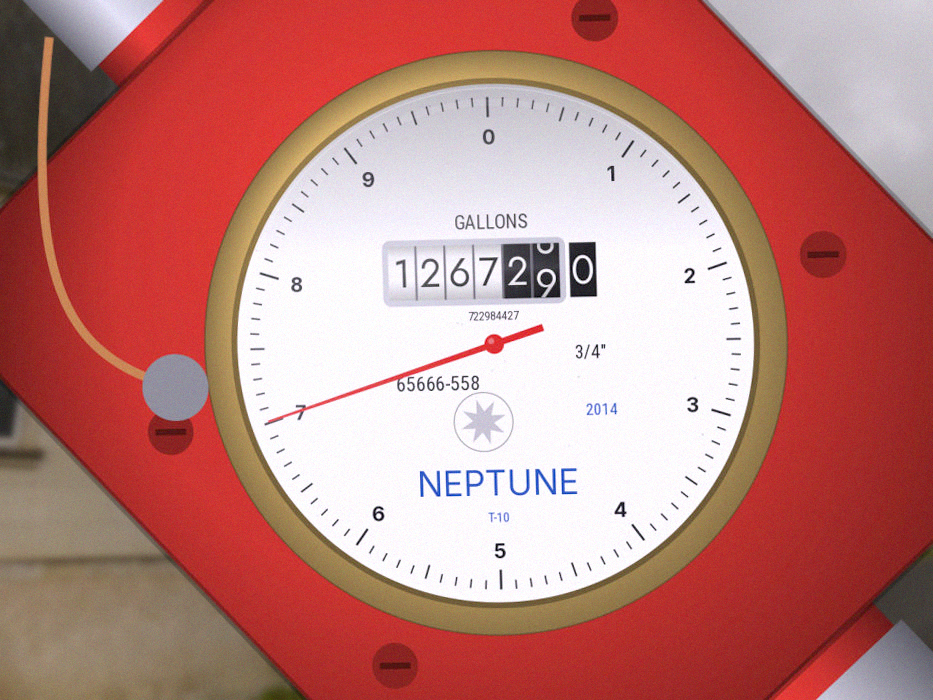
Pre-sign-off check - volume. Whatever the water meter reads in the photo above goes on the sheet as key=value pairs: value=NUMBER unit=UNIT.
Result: value=1267287.0 unit=gal
